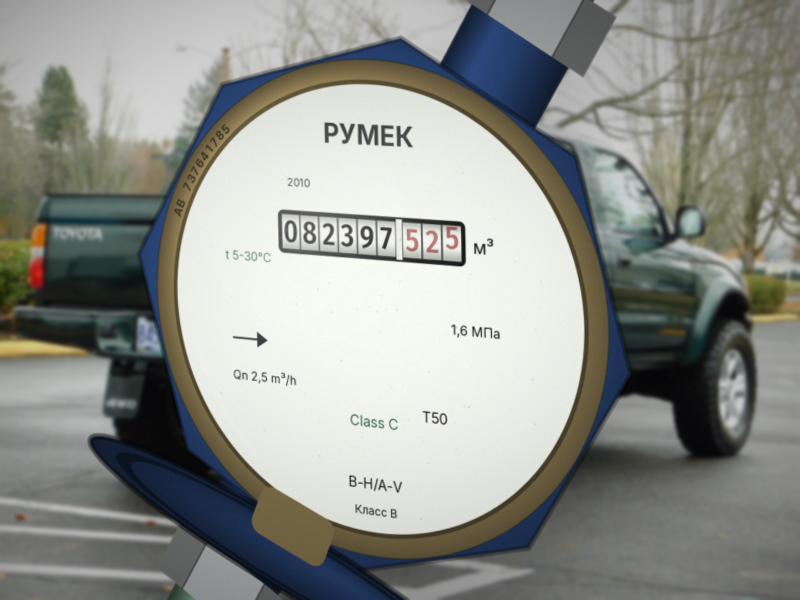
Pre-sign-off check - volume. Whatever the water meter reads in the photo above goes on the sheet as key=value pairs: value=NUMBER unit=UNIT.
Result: value=82397.525 unit=m³
